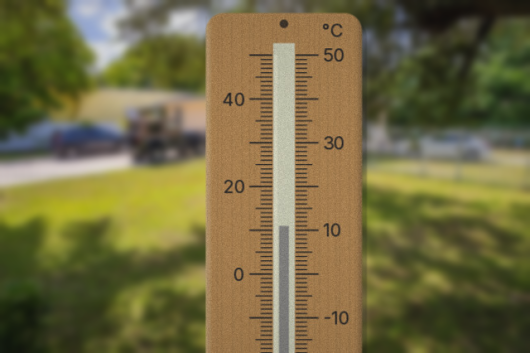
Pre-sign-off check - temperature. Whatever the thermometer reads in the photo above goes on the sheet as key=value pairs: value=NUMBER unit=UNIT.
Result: value=11 unit=°C
